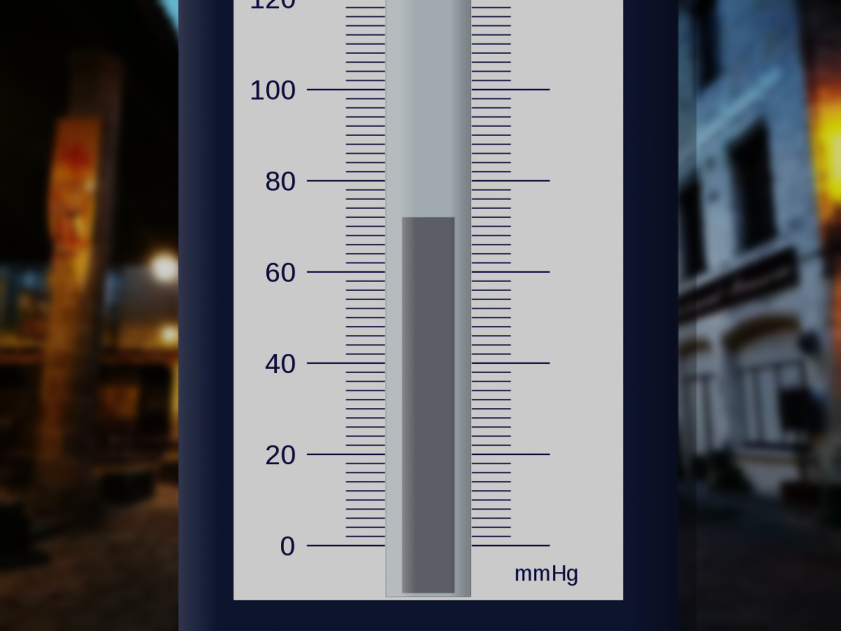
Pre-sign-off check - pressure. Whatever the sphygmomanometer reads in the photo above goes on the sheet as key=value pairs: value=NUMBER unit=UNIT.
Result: value=72 unit=mmHg
